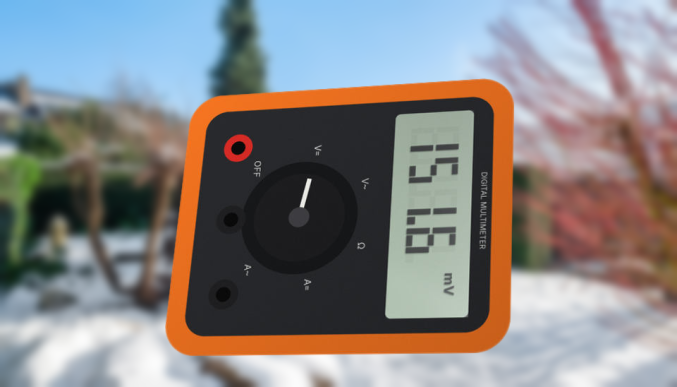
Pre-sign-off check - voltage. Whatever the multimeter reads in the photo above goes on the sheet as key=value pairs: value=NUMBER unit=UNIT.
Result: value=151.6 unit=mV
